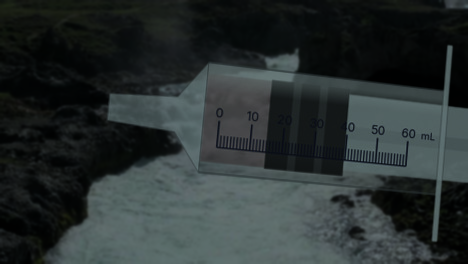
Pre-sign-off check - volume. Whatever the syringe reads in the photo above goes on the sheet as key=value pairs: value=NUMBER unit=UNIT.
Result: value=15 unit=mL
